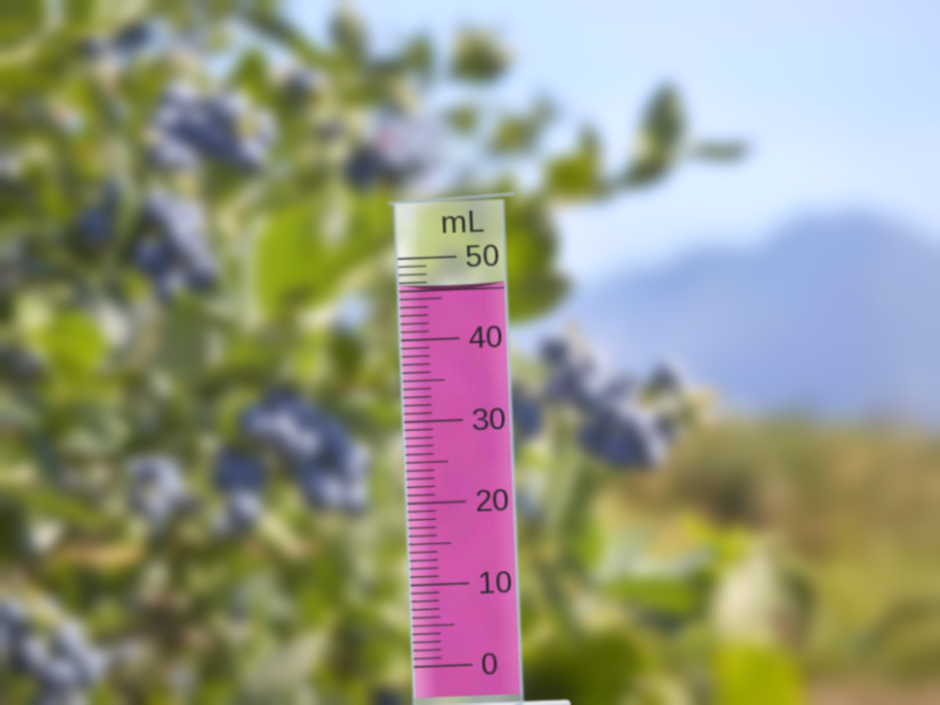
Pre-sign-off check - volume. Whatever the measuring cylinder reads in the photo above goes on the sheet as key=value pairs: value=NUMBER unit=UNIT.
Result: value=46 unit=mL
